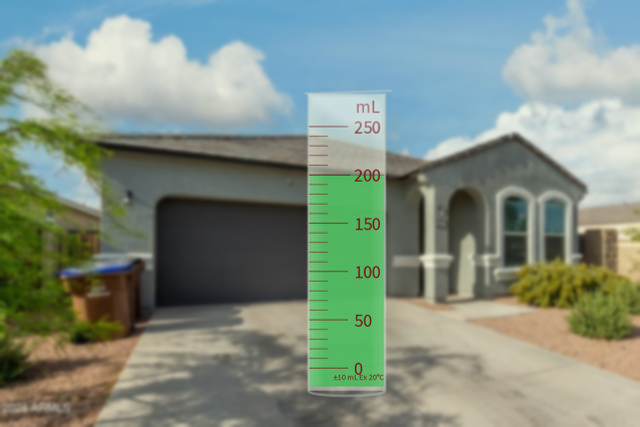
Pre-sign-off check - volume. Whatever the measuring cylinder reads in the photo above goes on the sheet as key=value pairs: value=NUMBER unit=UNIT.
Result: value=200 unit=mL
